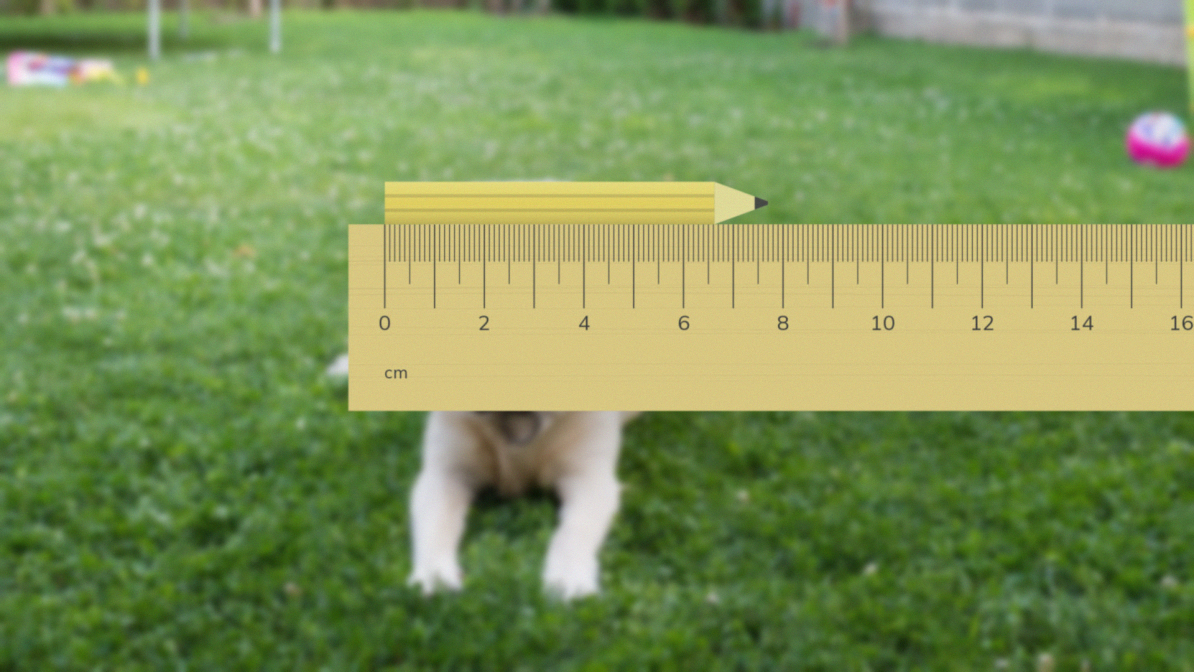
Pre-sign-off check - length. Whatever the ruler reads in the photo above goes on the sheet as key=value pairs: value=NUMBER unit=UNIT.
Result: value=7.7 unit=cm
